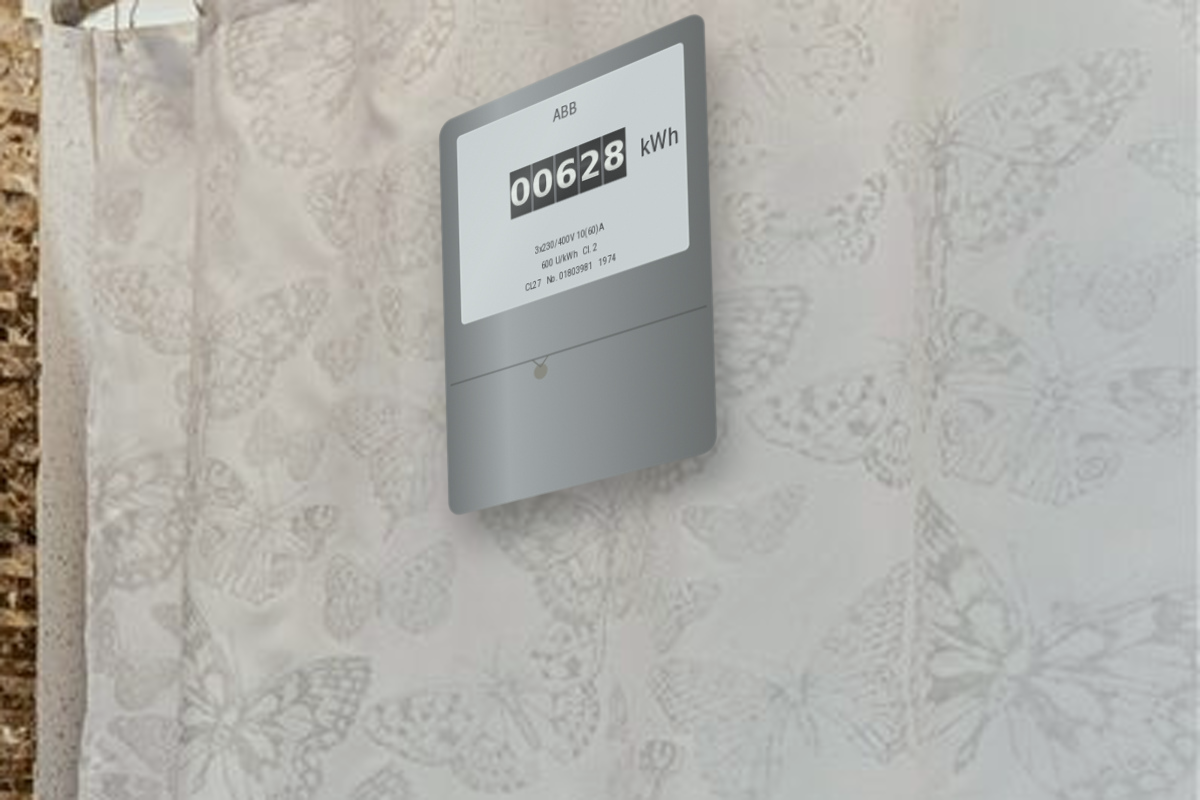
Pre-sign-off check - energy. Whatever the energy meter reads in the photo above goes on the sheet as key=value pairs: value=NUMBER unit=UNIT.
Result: value=628 unit=kWh
